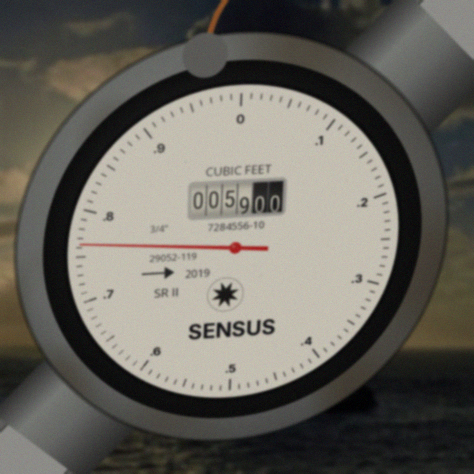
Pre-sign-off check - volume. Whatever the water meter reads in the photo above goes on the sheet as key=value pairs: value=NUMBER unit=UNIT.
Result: value=5899.76 unit=ft³
